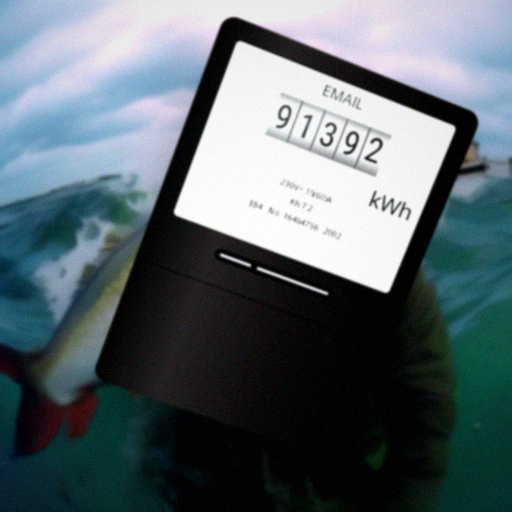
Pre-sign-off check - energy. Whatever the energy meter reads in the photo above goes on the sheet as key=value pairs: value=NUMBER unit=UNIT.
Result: value=91392 unit=kWh
